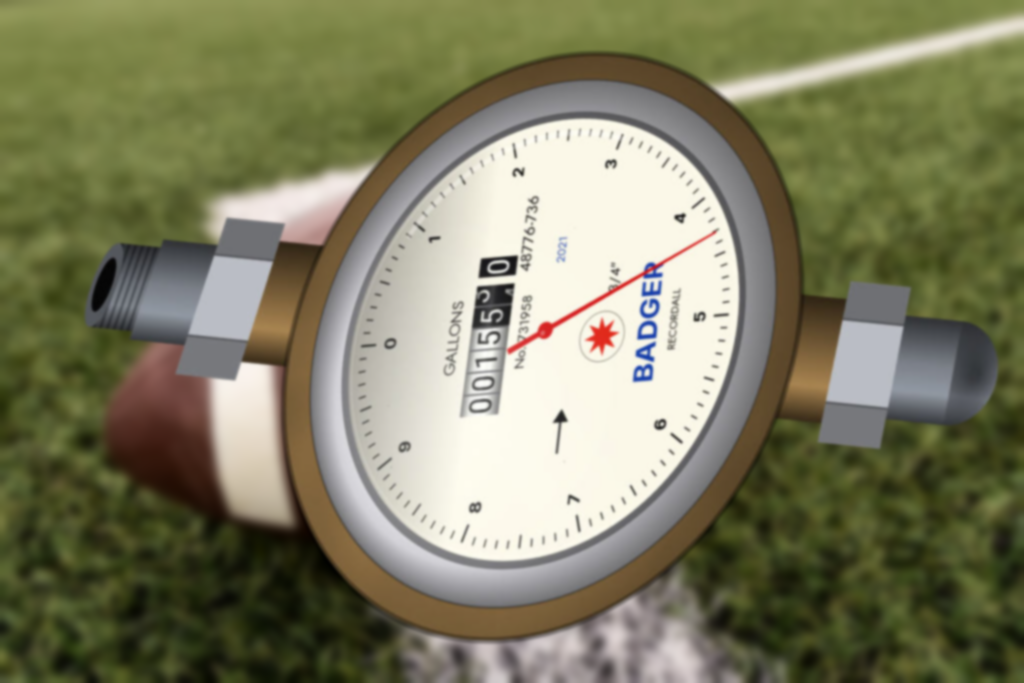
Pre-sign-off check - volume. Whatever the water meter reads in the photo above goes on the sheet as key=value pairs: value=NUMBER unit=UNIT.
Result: value=15534.3 unit=gal
